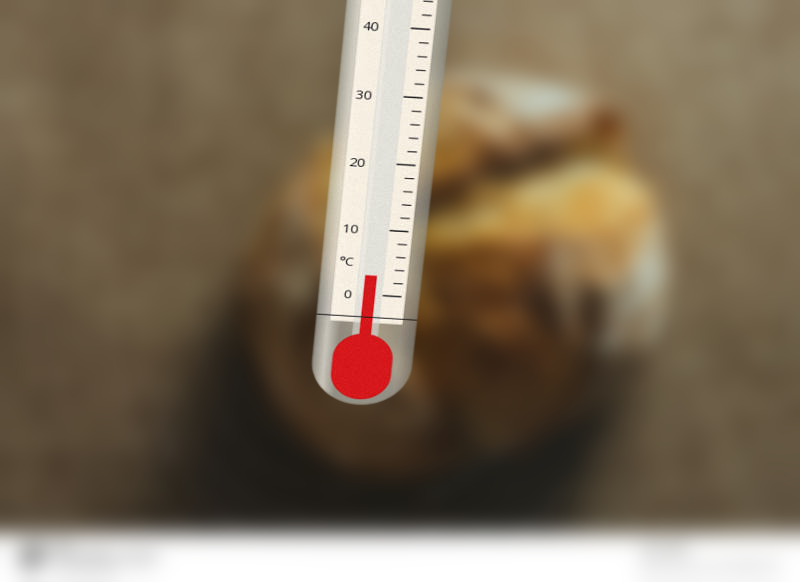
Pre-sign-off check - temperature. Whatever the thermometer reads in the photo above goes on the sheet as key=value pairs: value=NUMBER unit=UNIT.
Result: value=3 unit=°C
